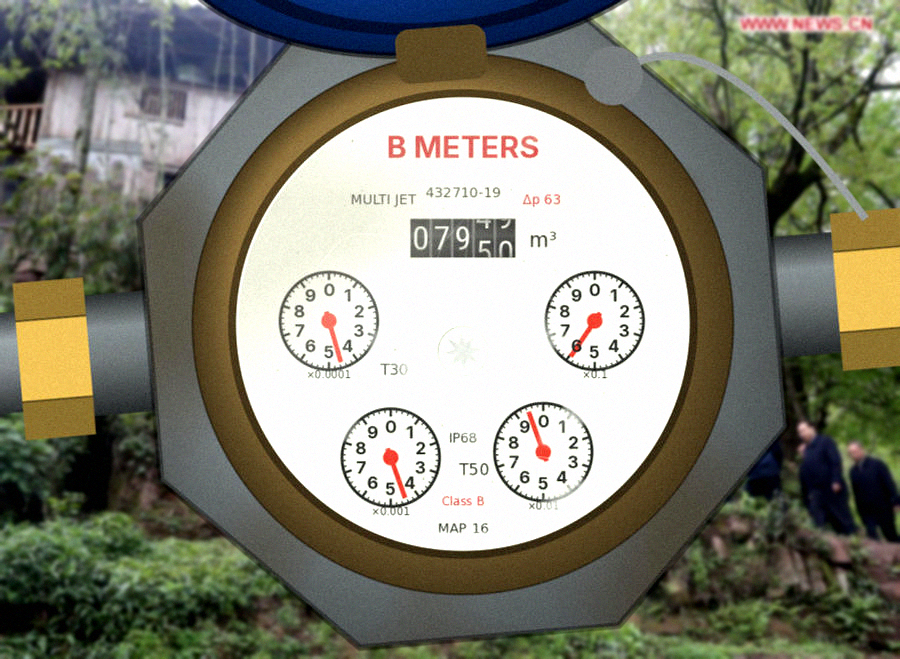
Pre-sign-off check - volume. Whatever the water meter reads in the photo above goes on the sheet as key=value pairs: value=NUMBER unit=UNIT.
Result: value=7949.5944 unit=m³
